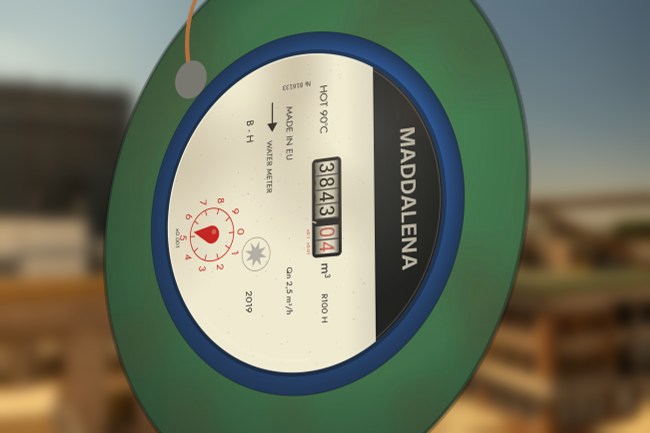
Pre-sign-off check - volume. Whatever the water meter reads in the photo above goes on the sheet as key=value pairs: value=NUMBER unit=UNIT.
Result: value=3843.045 unit=m³
